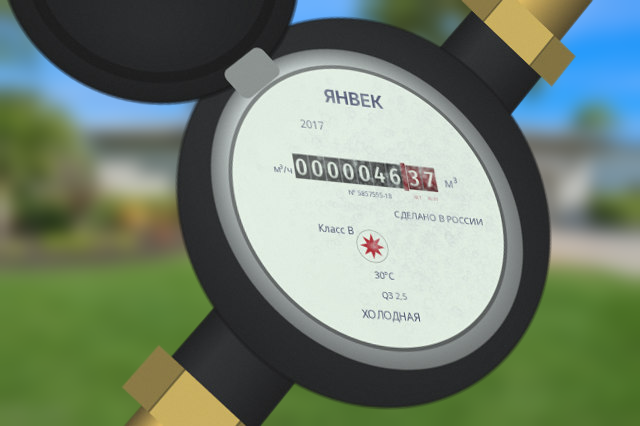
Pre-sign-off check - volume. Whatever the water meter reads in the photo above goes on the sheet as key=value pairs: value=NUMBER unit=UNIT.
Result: value=46.37 unit=m³
